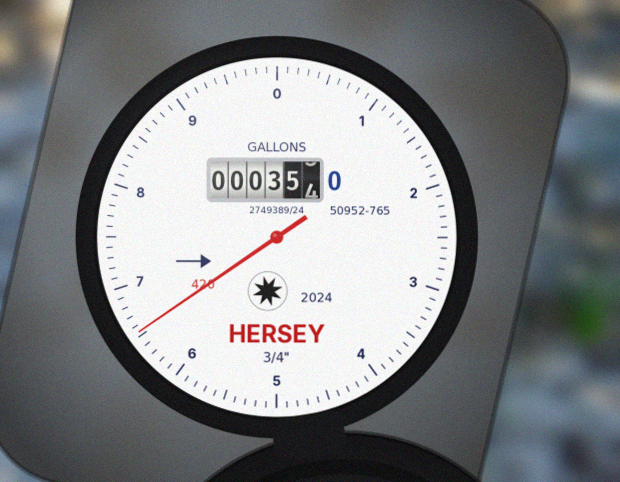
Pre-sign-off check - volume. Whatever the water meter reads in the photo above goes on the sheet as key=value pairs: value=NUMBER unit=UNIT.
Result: value=3536.5 unit=gal
